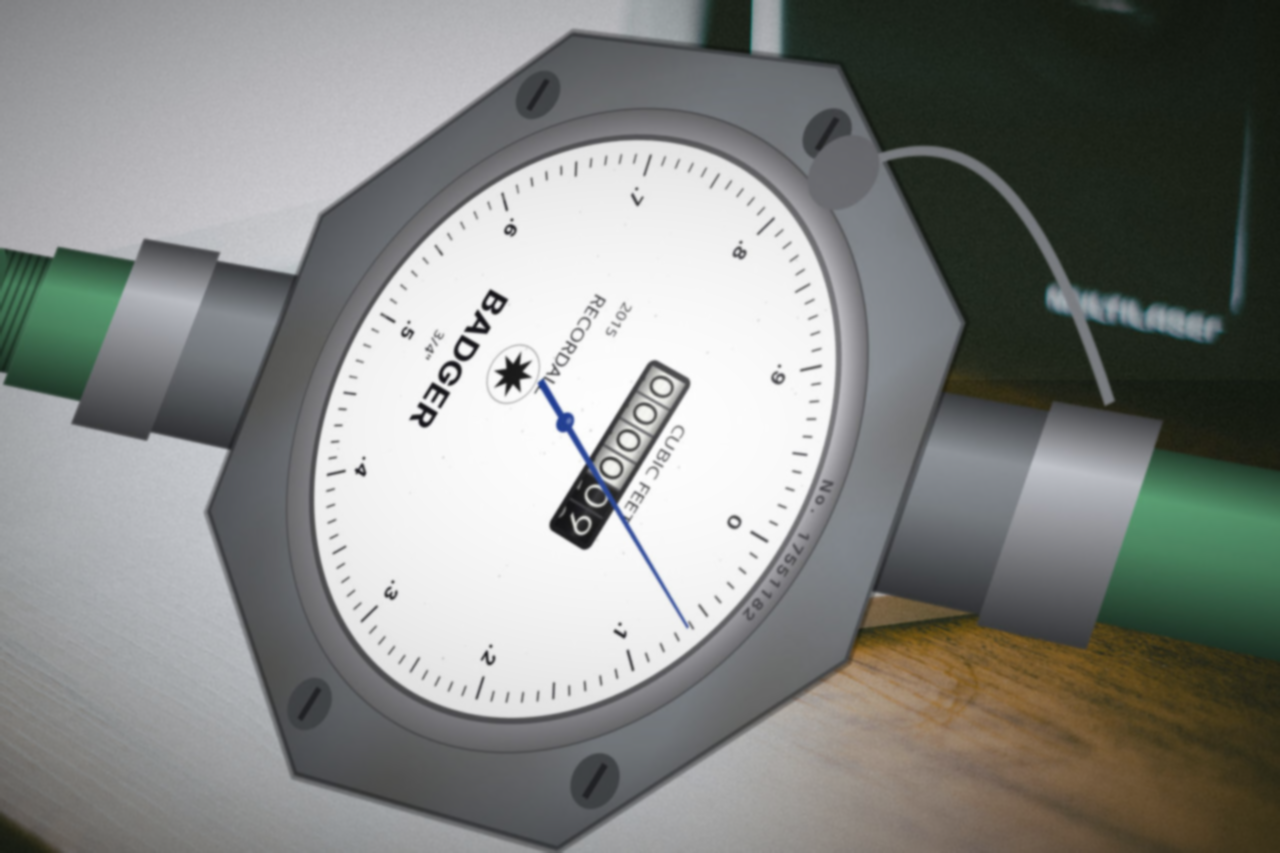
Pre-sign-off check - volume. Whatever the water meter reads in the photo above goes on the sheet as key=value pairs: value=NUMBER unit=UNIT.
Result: value=9.06 unit=ft³
